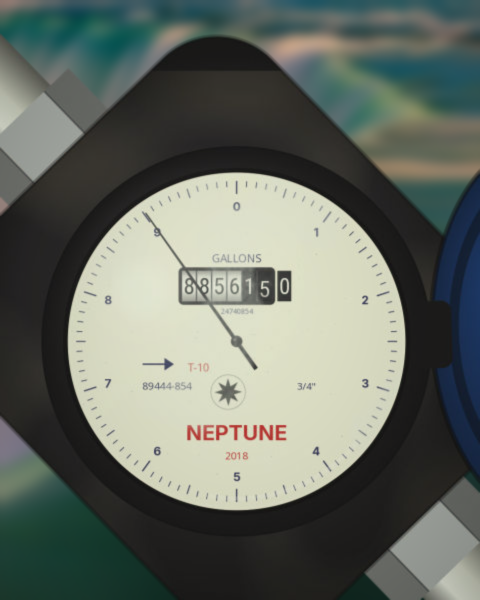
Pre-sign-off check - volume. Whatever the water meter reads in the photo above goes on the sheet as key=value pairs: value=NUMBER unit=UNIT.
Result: value=8856149.0 unit=gal
